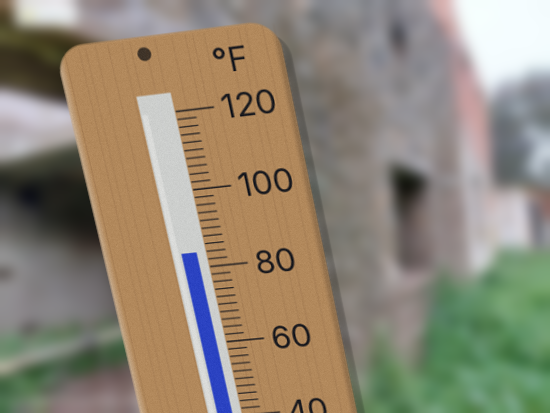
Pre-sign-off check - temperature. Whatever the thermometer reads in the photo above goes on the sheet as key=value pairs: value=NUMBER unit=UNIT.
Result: value=84 unit=°F
